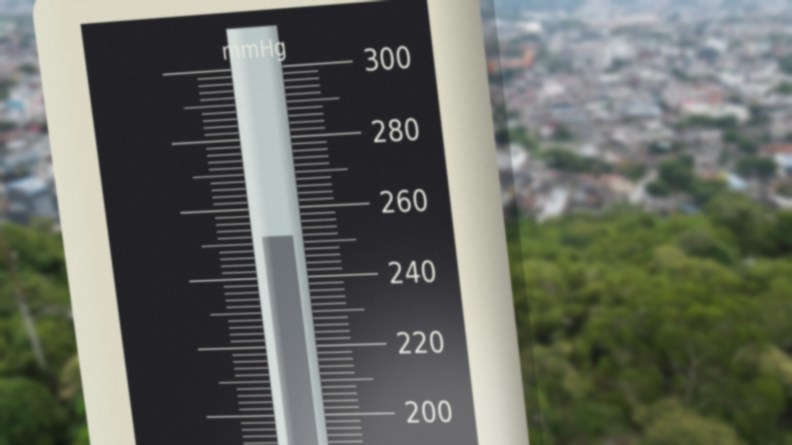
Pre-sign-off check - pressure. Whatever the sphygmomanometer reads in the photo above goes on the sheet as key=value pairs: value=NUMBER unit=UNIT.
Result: value=252 unit=mmHg
